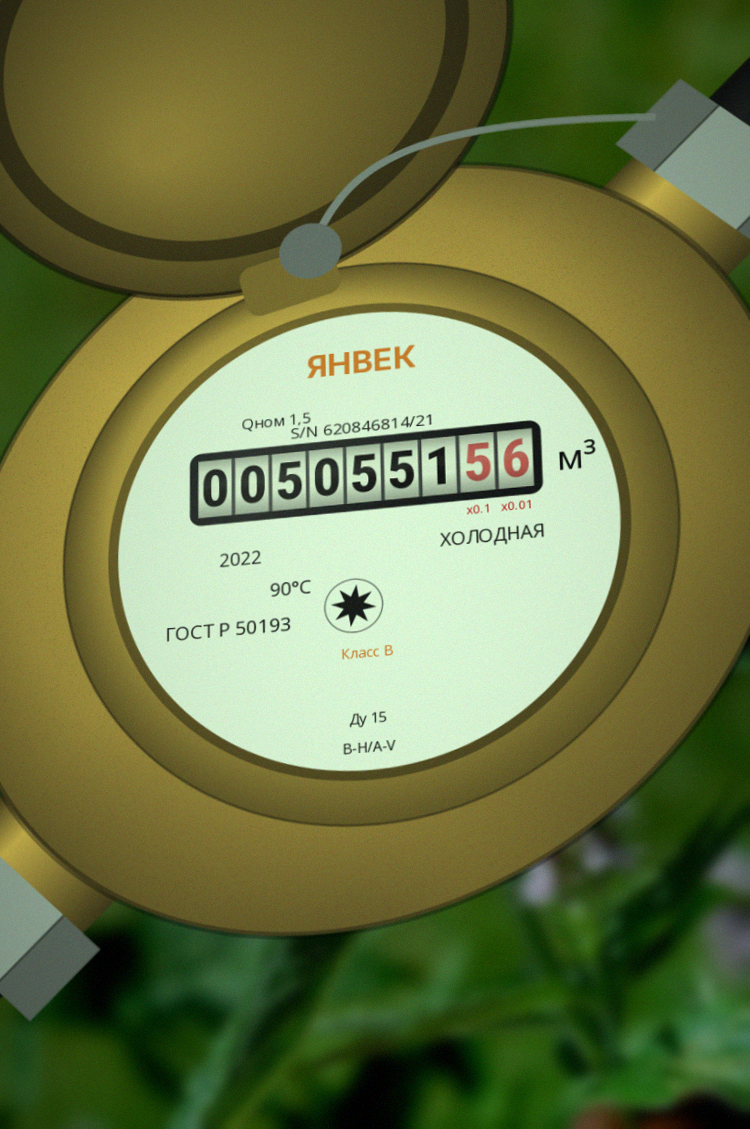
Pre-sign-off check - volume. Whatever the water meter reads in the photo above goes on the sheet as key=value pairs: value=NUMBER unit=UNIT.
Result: value=50551.56 unit=m³
